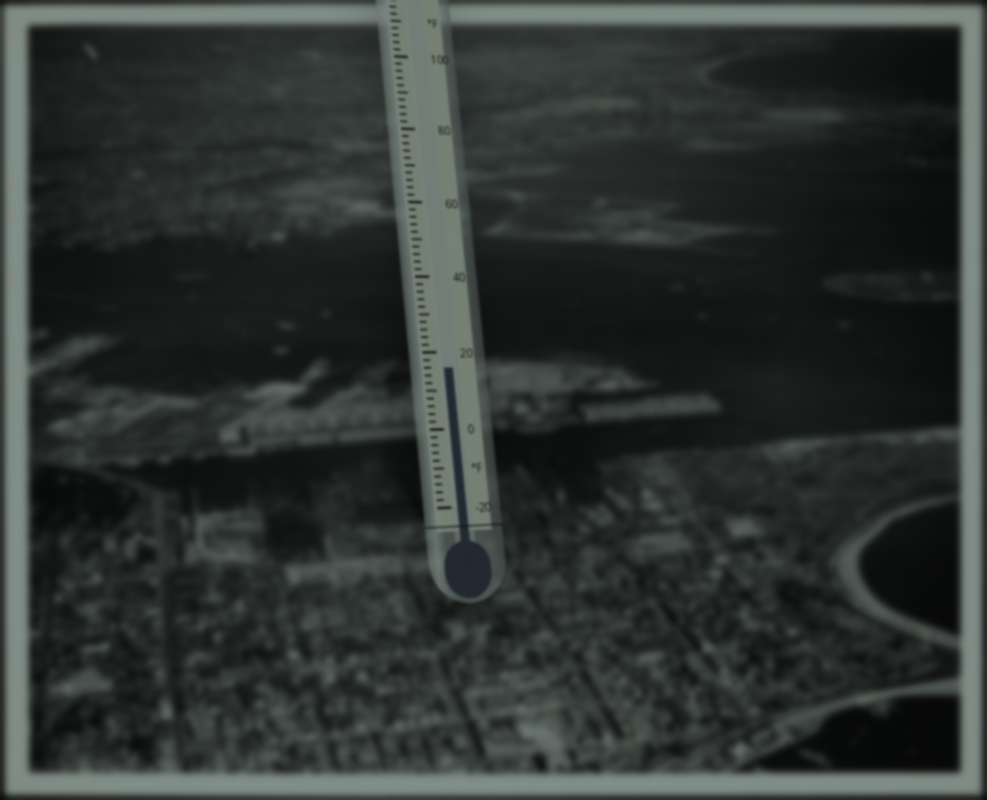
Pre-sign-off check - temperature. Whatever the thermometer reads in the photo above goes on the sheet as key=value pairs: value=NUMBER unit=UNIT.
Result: value=16 unit=°F
